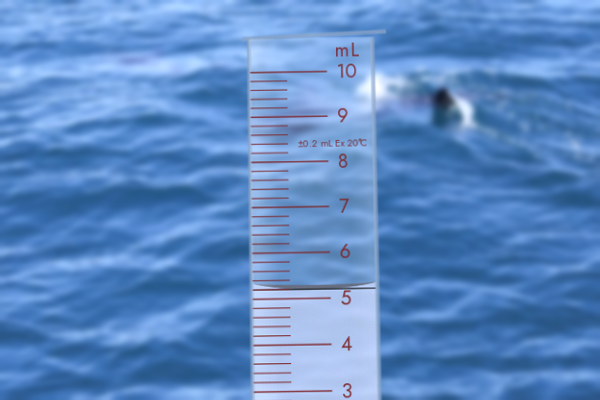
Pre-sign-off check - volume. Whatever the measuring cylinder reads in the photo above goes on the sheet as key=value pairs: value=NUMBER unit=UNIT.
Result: value=5.2 unit=mL
